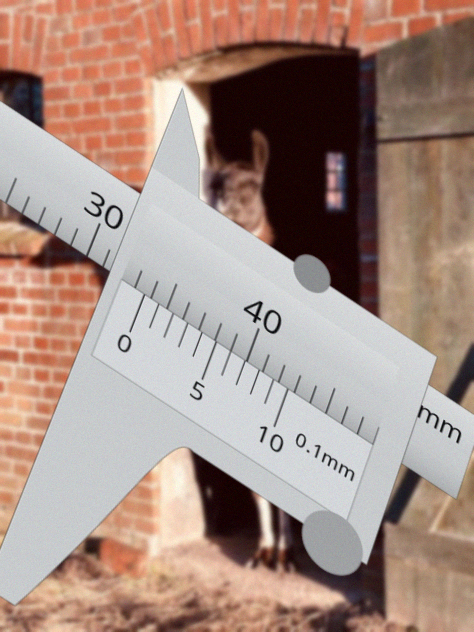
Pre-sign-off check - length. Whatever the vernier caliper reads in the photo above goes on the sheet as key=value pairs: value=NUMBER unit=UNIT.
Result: value=33.6 unit=mm
